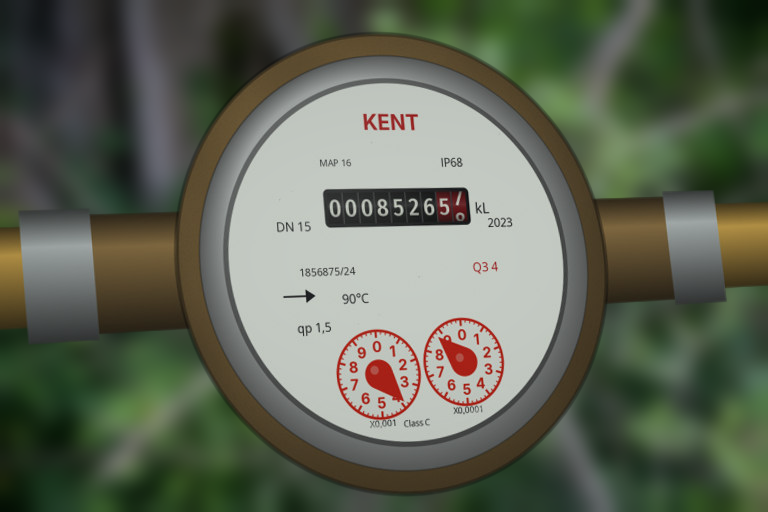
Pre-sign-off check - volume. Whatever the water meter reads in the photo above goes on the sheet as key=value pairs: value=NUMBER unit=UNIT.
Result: value=8526.5738 unit=kL
